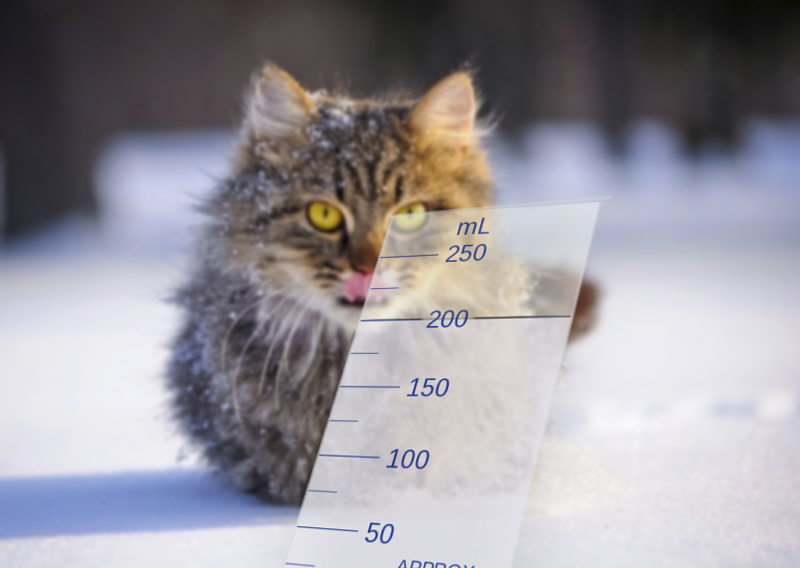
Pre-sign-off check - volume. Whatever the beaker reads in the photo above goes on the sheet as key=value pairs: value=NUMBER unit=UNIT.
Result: value=200 unit=mL
